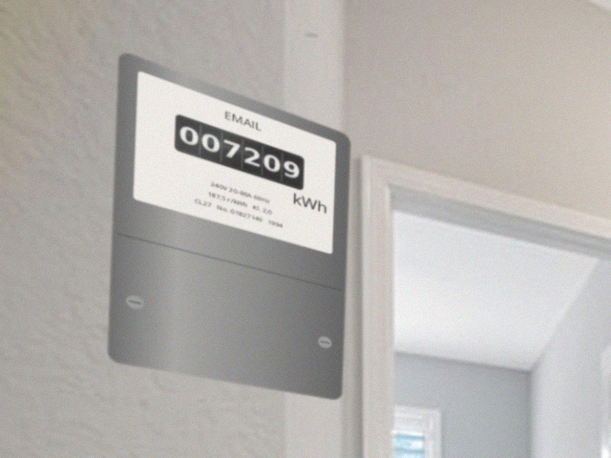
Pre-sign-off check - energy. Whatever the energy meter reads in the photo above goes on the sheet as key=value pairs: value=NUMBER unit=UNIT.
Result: value=7209 unit=kWh
